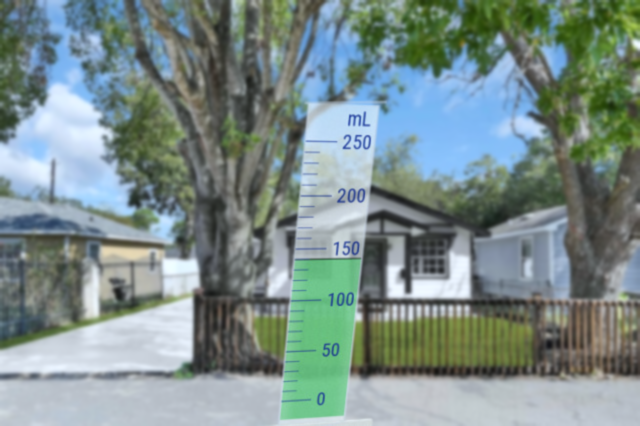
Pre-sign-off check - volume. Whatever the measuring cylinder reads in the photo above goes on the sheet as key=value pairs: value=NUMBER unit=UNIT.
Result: value=140 unit=mL
